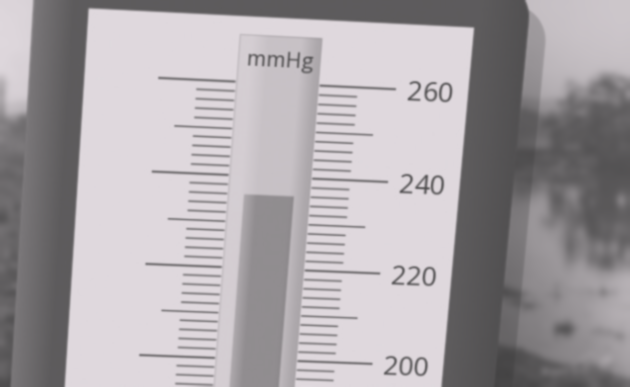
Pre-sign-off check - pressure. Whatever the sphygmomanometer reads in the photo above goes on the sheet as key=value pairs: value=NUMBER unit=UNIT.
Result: value=236 unit=mmHg
